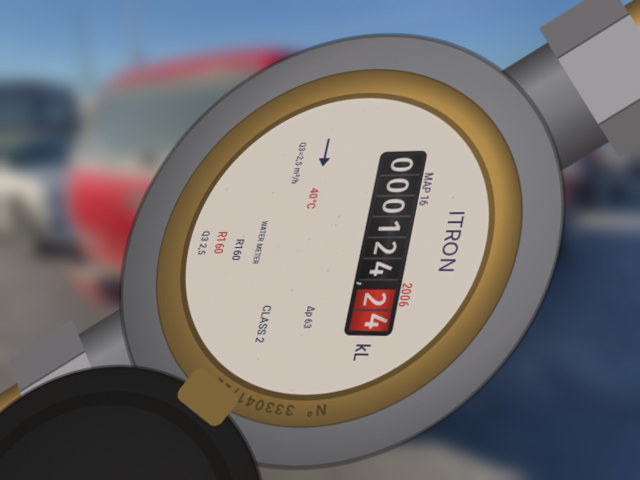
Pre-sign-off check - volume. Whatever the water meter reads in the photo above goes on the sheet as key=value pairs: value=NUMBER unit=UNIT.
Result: value=124.24 unit=kL
